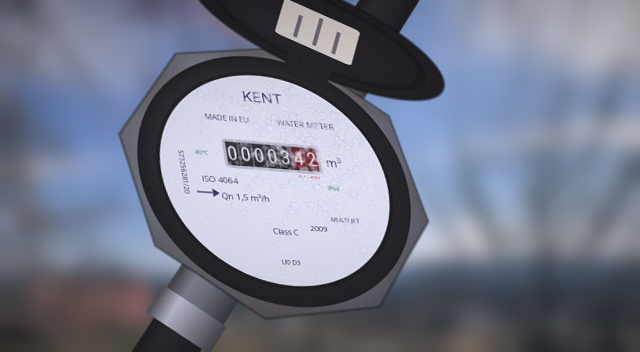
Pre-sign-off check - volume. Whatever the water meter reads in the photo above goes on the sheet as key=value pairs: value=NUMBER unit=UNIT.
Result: value=3.42 unit=m³
